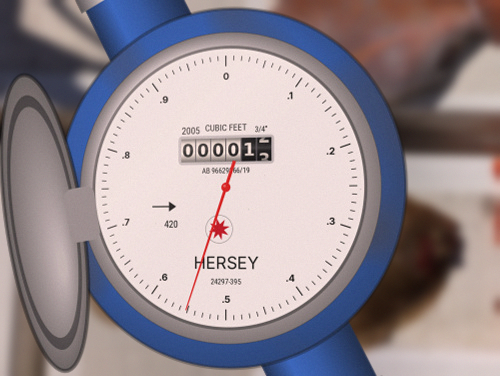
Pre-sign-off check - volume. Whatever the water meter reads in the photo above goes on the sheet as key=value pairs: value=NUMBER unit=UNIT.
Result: value=12.55 unit=ft³
